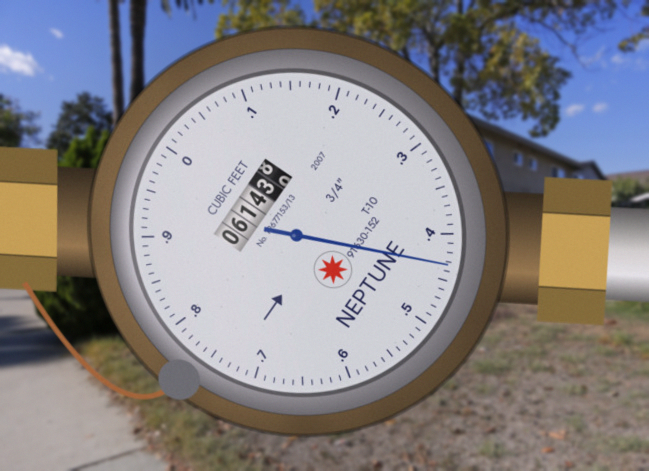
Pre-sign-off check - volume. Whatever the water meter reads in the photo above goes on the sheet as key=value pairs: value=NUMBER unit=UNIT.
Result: value=61438.43 unit=ft³
